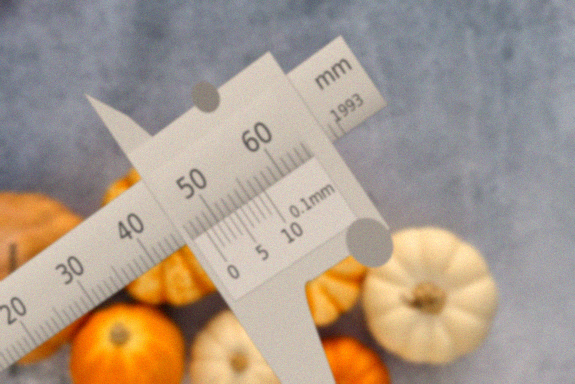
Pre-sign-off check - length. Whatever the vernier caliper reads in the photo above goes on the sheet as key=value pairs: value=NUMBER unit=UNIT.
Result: value=48.0 unit=mm
